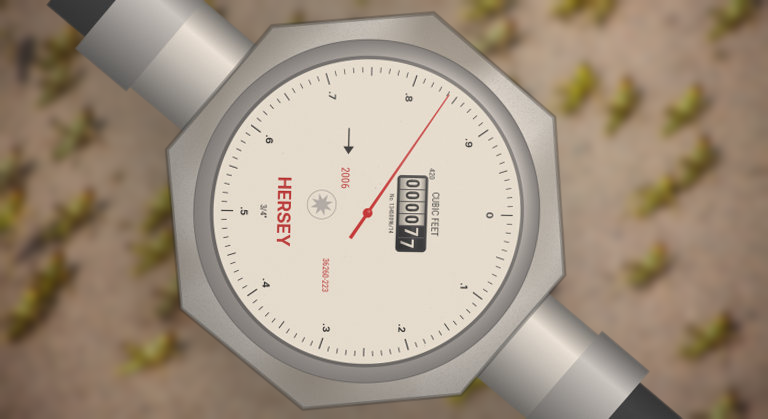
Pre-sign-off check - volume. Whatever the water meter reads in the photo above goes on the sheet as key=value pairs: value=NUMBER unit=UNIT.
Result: value=76.84 unit=ft³
